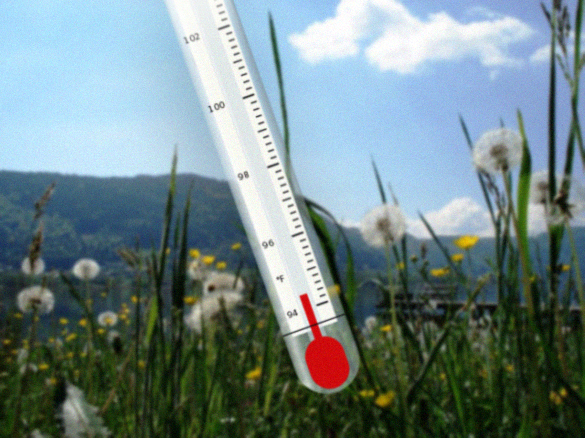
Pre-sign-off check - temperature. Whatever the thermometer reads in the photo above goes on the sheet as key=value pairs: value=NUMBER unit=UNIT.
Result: value=94.4 unit=°F
